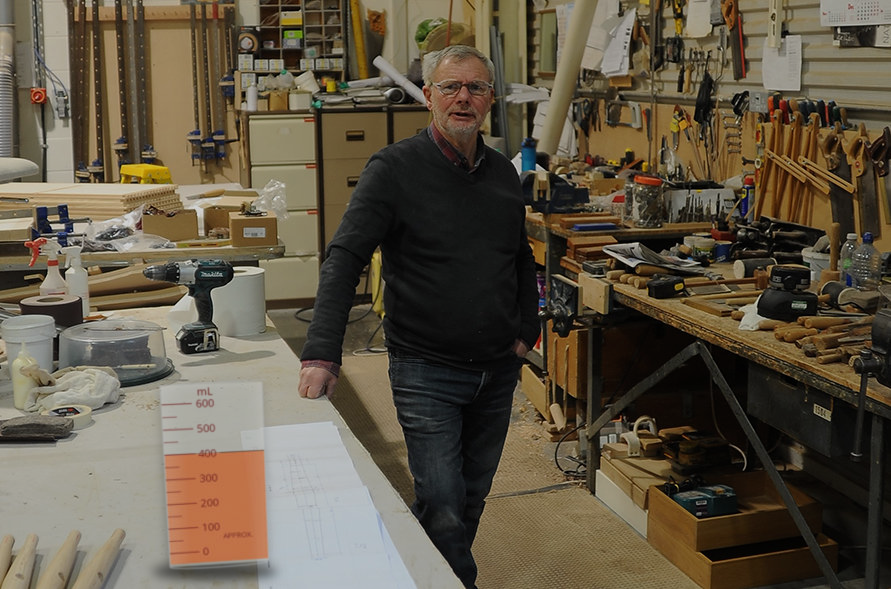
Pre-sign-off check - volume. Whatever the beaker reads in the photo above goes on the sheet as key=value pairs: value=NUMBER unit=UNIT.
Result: value=400 unit=mL
